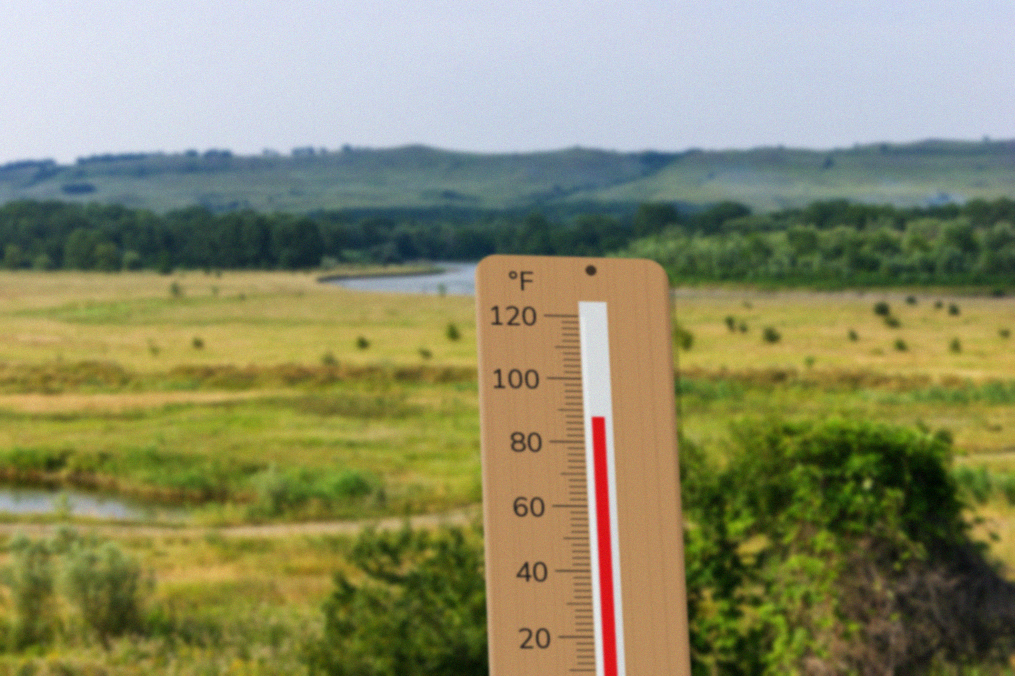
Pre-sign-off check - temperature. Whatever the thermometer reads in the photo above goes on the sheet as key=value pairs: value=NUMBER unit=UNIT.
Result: value=88 unit=°F
